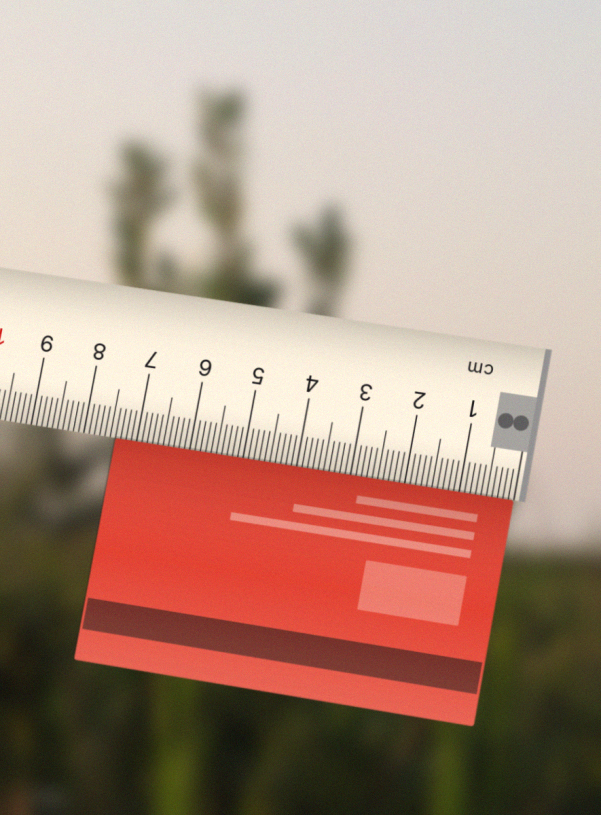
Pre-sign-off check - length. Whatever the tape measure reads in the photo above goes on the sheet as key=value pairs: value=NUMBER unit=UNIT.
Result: value=7.4 unit=cm
